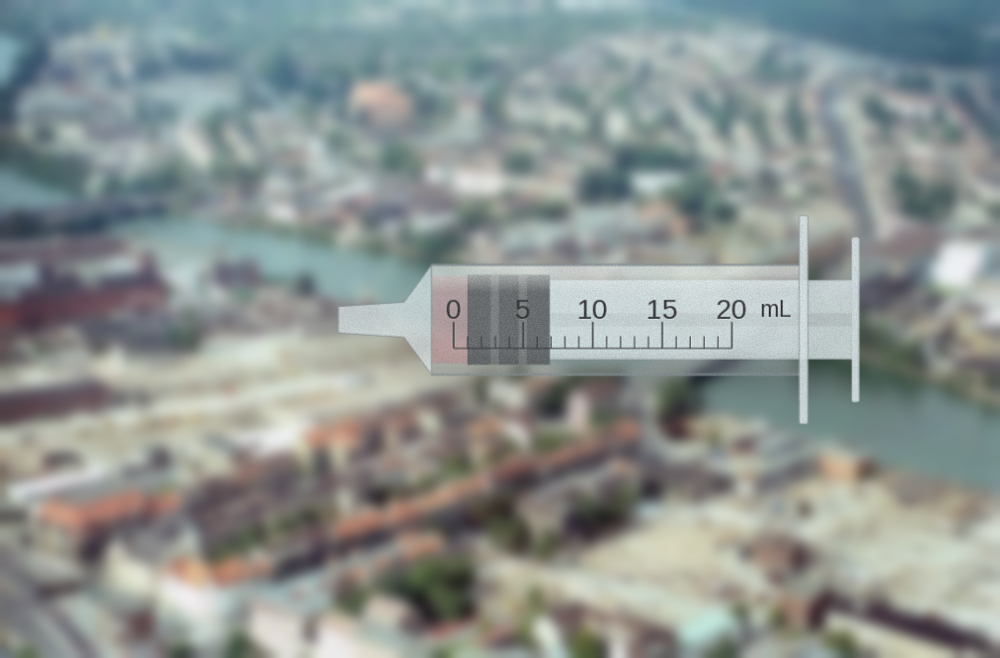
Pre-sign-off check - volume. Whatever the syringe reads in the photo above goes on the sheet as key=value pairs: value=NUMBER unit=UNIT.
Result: value=1 unit=mL
